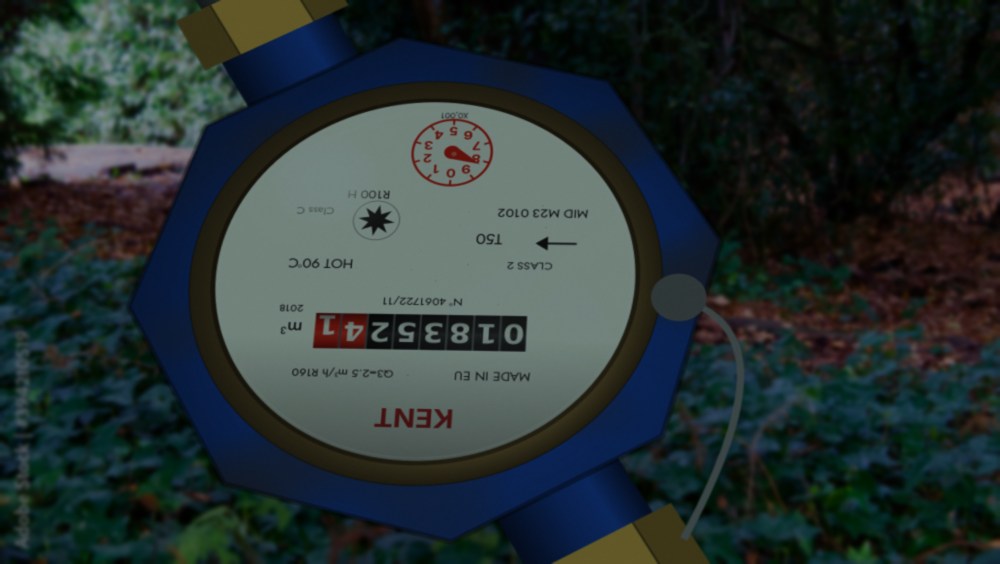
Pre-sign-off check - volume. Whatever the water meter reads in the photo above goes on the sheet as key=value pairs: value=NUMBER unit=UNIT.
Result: value=18352.408 unit=m³
